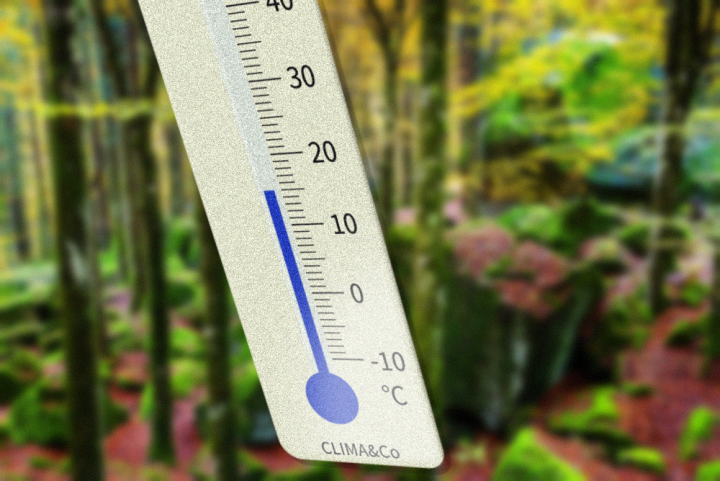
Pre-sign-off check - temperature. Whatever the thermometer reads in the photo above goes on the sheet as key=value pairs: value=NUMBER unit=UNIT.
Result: value=15 unit=°C
